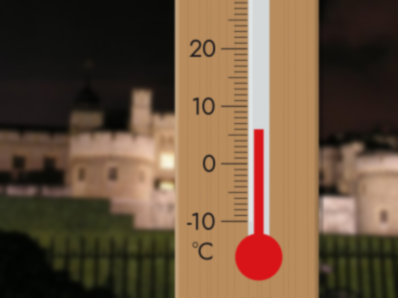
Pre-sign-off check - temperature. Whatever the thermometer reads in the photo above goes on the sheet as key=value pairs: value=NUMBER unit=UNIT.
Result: value=6 unit=°C
